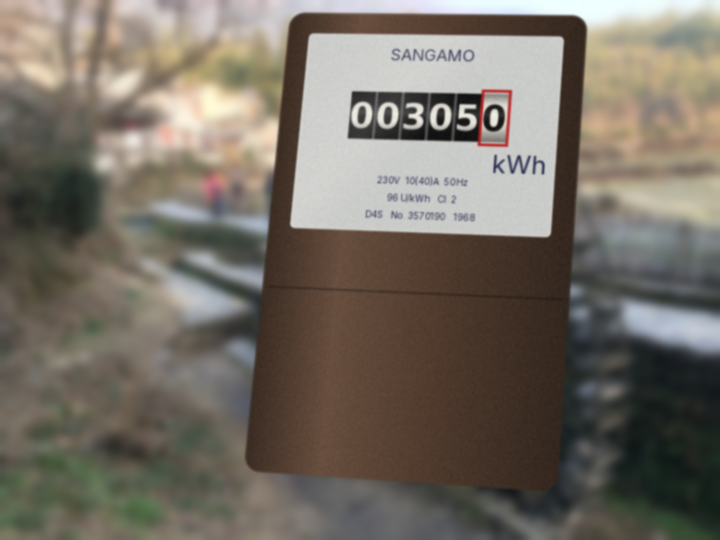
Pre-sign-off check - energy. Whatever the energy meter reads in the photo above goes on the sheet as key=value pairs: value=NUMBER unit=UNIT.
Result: value=305.0 unit=kWh
